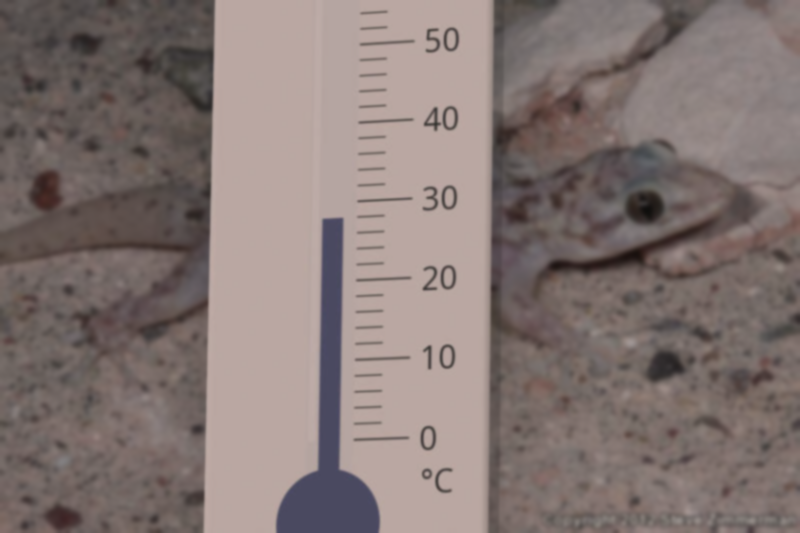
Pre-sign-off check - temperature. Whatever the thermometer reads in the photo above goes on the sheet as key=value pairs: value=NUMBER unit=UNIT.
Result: value=28 unit=°C
